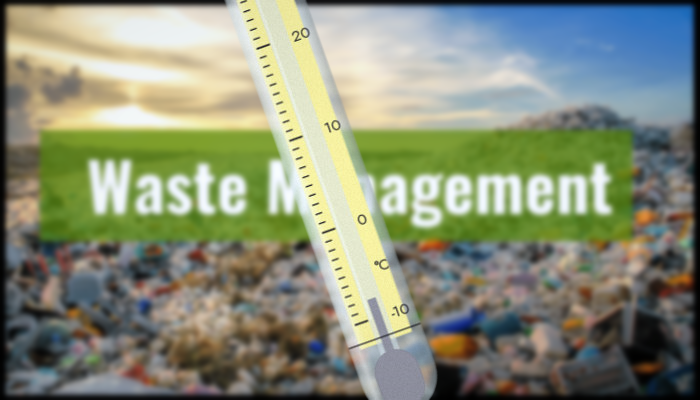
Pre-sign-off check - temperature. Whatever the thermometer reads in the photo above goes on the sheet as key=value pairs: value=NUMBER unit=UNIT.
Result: value=-8 unit=°C
